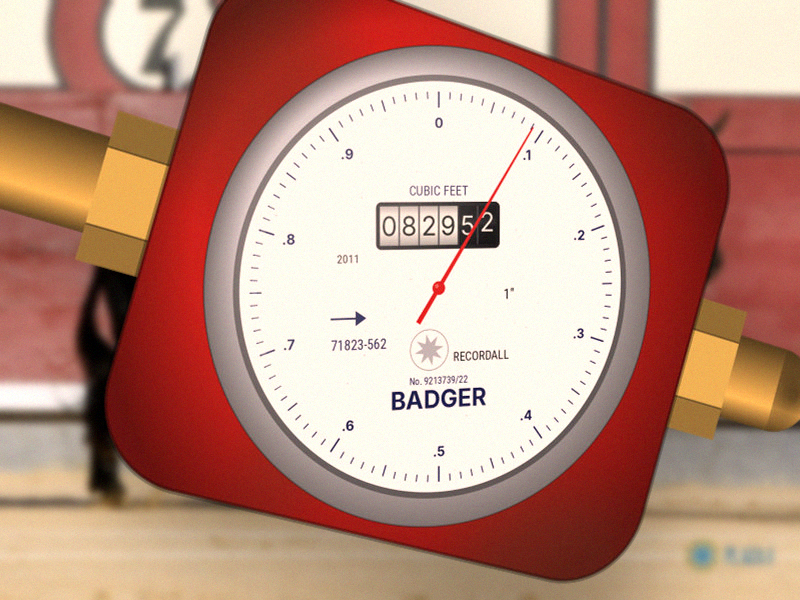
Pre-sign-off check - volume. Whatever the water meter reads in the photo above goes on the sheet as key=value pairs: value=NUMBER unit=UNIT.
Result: value=82952.09 unit=ft³
